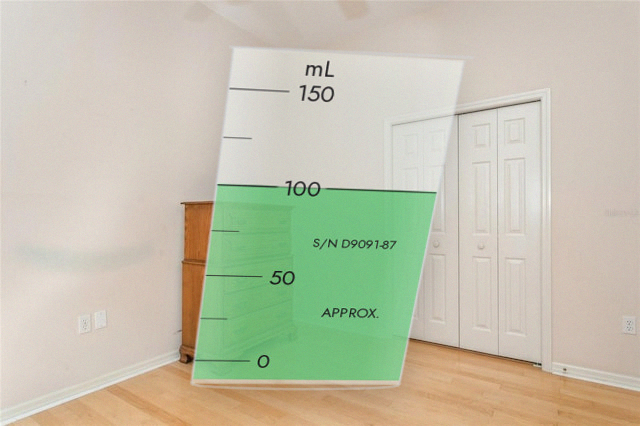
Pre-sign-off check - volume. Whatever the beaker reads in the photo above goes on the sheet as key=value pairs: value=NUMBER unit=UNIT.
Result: value=100 unit=mL
